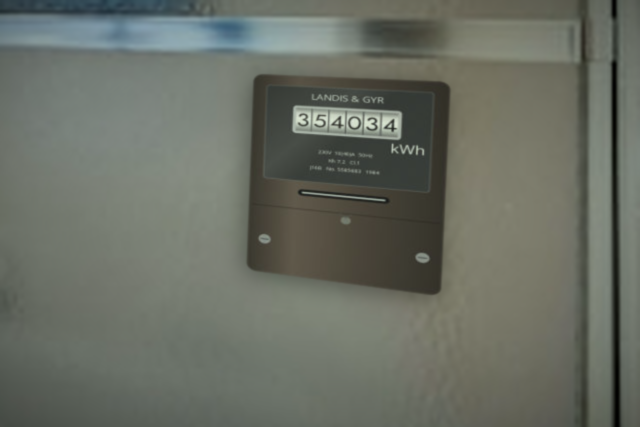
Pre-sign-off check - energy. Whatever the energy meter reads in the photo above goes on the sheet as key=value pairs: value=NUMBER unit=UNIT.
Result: value=354034 unit=kWh
